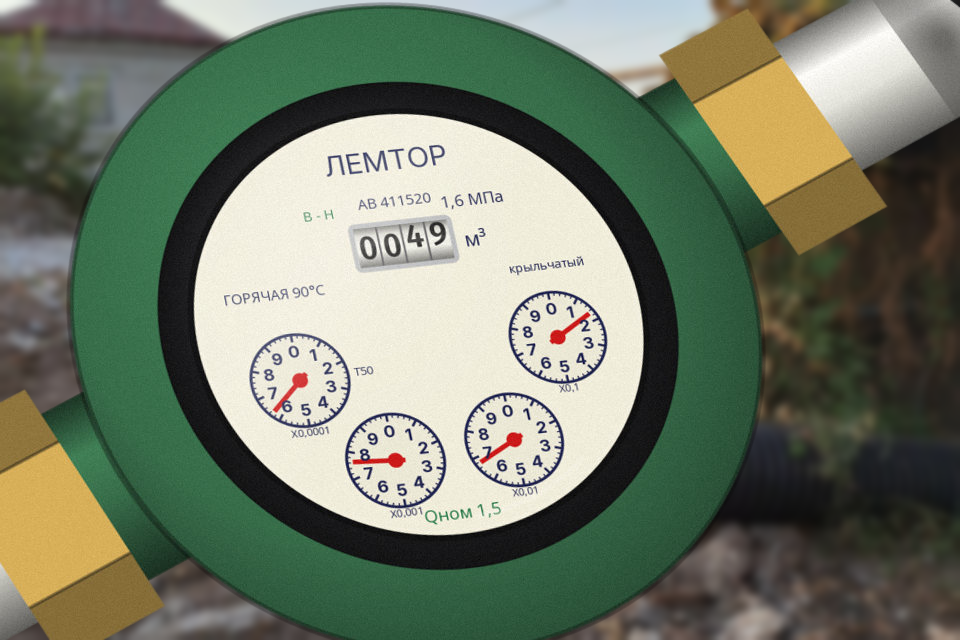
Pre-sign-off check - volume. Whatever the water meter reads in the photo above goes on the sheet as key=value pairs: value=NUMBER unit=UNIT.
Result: value=49.1676 unit=m³
